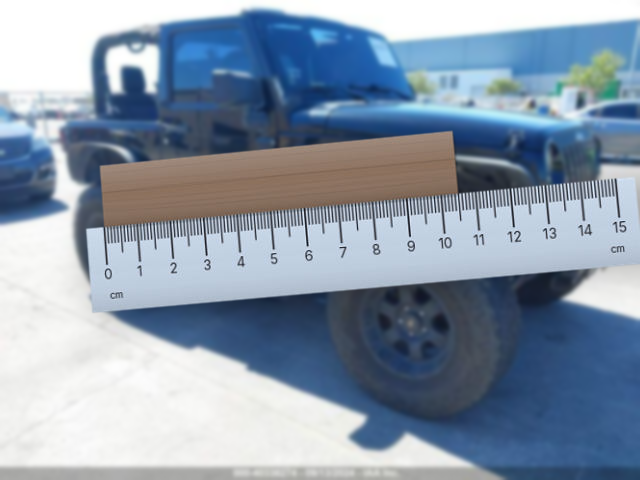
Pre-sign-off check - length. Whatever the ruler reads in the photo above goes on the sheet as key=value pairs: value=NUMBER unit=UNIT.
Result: value=10.5 unit=cm
